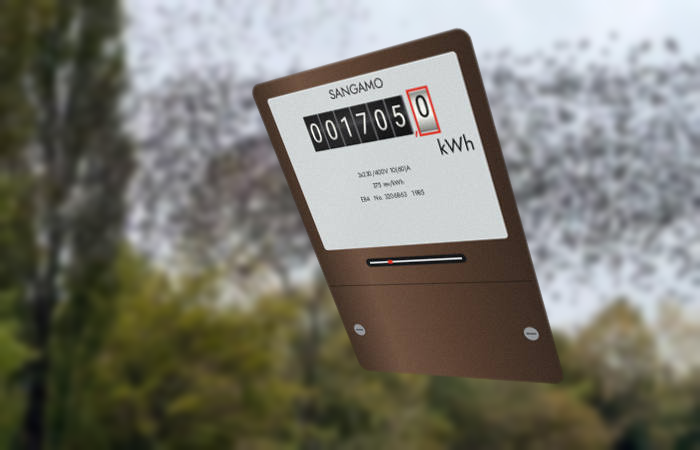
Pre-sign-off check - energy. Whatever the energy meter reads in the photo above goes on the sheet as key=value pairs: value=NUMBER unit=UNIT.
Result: value=1705.0 unit=kWh
